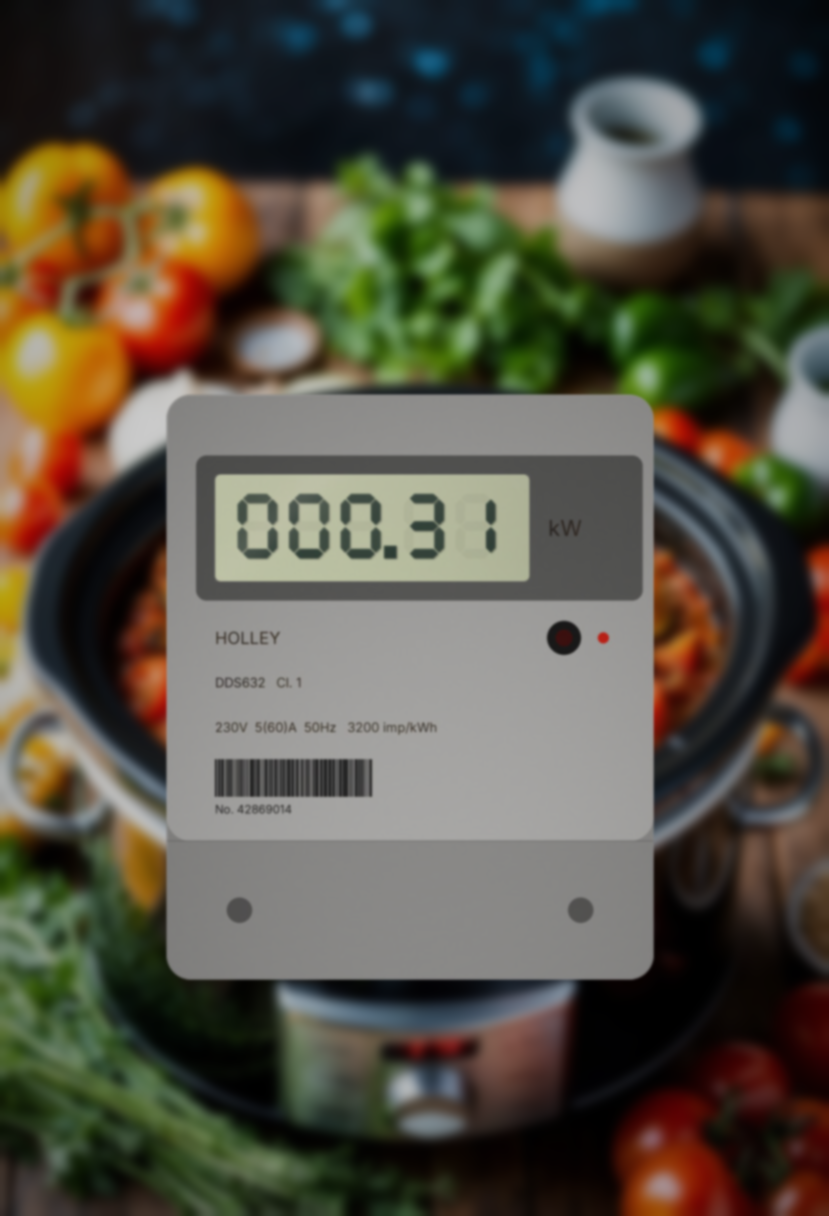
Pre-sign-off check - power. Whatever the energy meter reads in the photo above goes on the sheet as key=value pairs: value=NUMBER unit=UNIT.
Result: value=0.31 unit=kW
